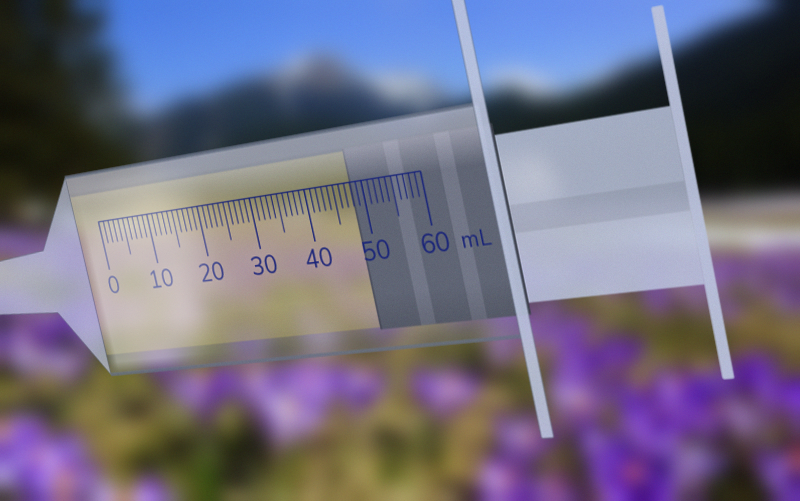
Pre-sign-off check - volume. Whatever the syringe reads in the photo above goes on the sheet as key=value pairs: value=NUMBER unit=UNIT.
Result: value=48 unit=mL
